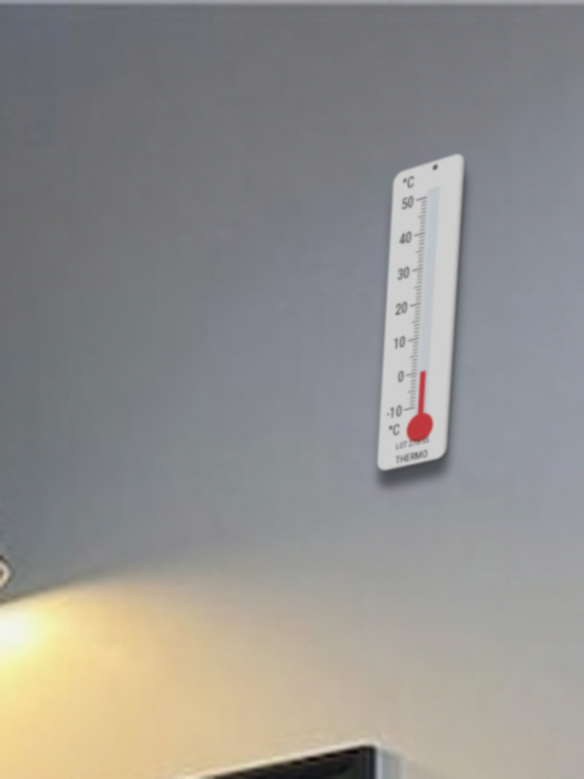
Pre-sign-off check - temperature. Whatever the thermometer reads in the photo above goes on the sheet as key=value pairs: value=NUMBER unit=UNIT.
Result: value=0 unit=°C
